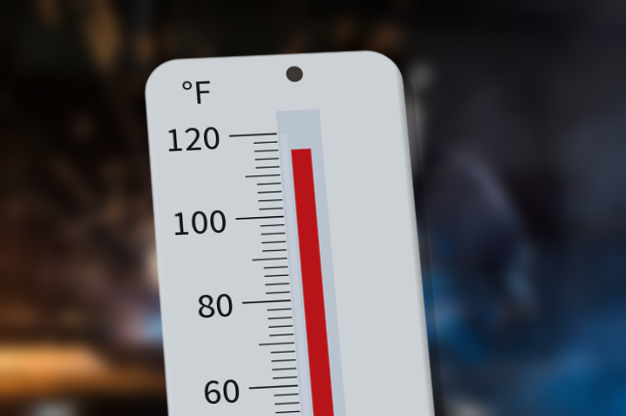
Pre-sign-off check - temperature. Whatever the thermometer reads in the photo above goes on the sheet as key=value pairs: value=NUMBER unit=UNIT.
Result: value=116 unit=°F
